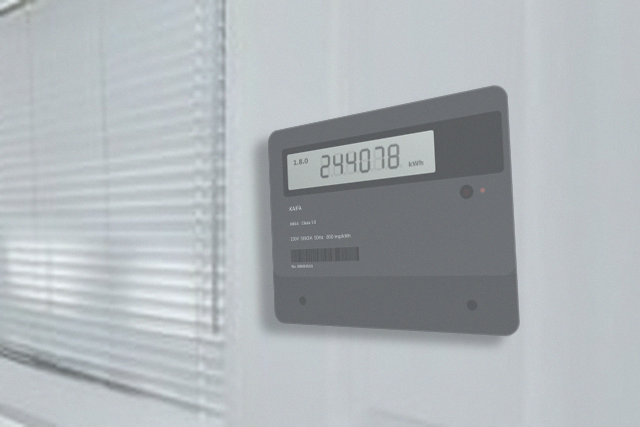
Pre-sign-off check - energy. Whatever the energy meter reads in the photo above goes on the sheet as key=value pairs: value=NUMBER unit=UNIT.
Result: value=244078 unit=kWh
